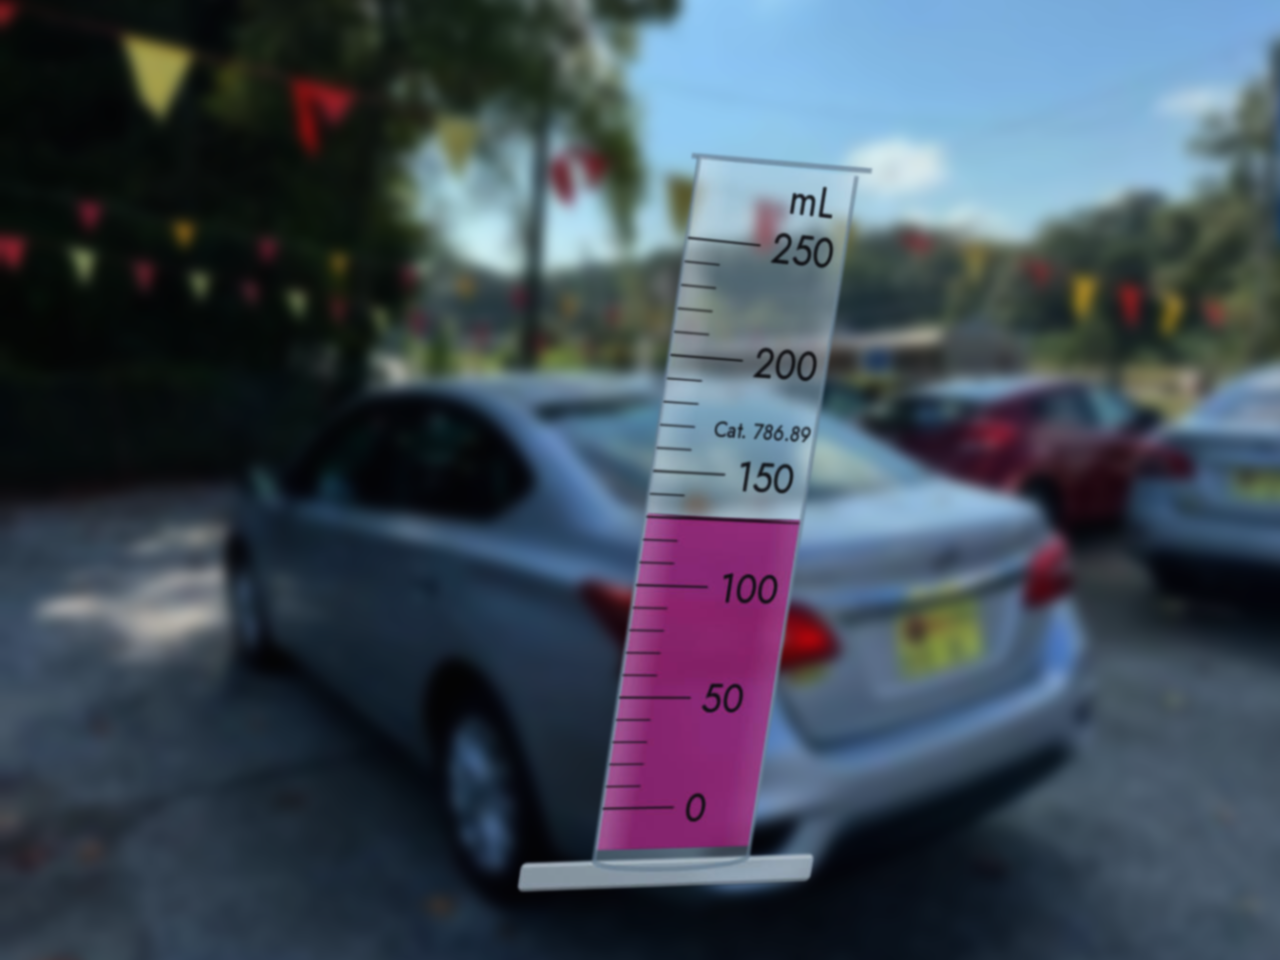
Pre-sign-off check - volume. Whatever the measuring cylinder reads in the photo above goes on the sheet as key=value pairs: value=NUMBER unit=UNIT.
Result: value=130 unit=mL
